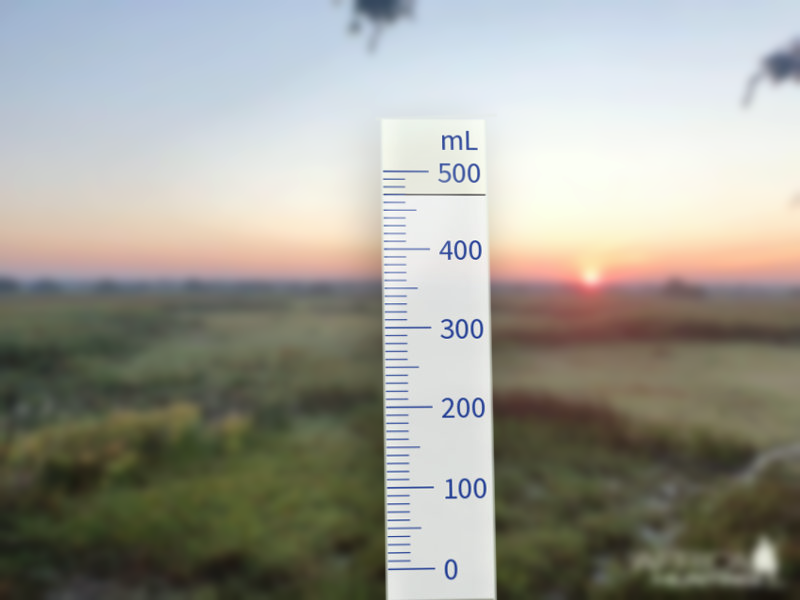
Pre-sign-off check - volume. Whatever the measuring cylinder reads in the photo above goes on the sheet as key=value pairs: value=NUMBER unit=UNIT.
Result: value=470 unit=mL
